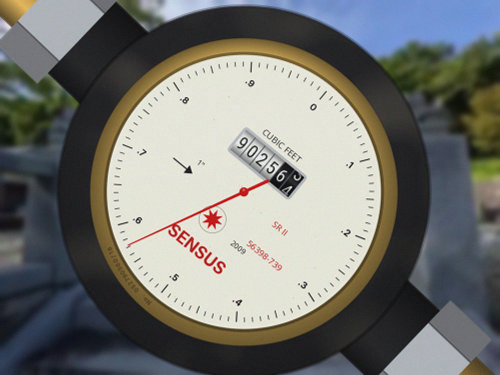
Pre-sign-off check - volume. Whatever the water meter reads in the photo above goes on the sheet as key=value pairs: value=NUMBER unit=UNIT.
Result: value=902563.57 unit=ft³
